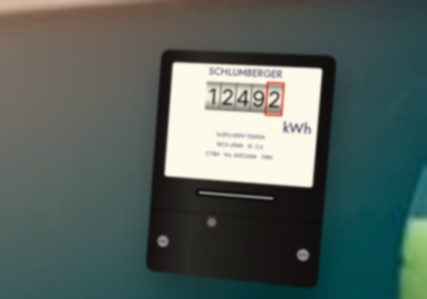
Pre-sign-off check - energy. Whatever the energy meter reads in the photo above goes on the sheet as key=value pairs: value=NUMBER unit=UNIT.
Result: value=1249.2 unit=kWh
